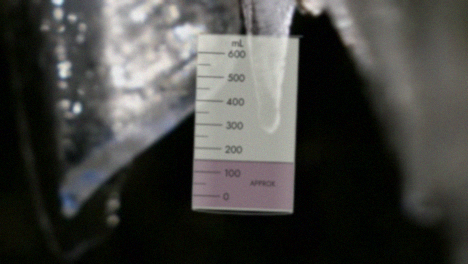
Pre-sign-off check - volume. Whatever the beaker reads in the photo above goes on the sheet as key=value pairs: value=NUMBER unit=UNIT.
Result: value=150 unit=mL
